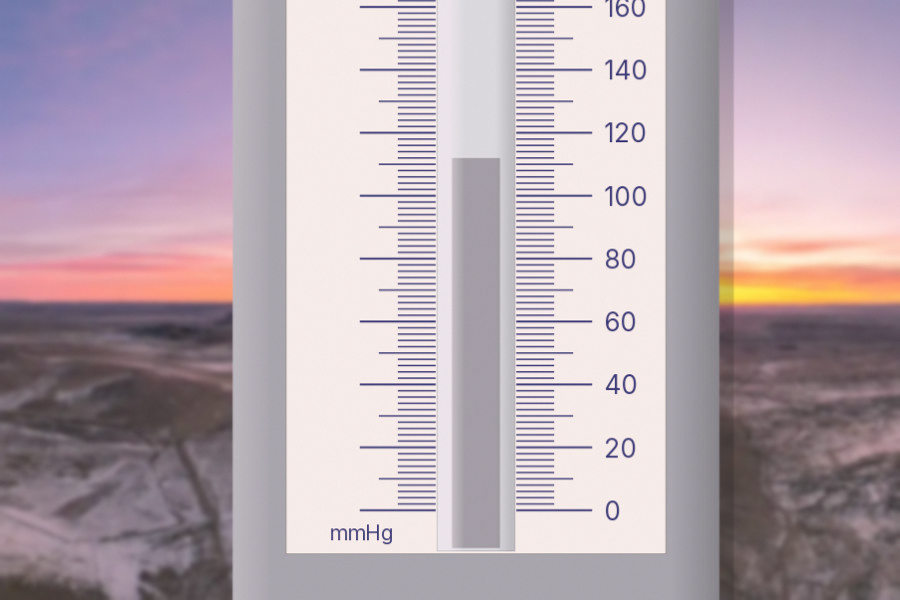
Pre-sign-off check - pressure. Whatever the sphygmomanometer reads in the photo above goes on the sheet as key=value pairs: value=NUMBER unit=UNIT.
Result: value=112 unit=mmHg
